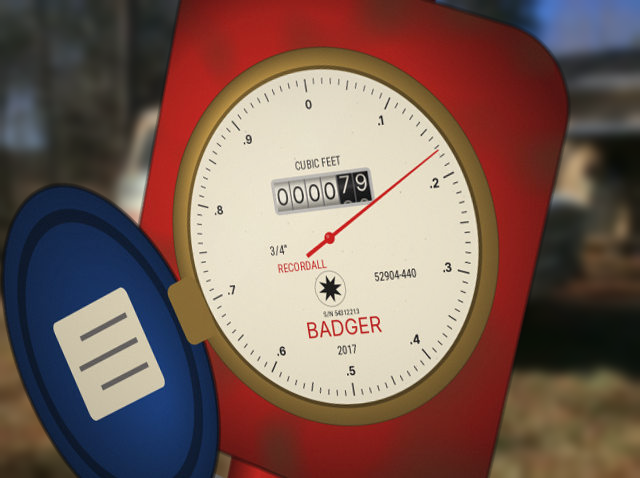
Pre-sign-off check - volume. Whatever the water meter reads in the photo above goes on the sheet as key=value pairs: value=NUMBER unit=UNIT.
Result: value=79.17 unit=ft³
